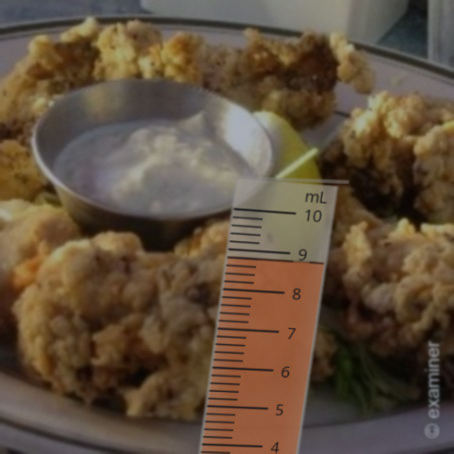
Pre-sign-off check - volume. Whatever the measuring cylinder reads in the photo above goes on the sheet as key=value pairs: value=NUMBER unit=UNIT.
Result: value=8.8 unit=mL
